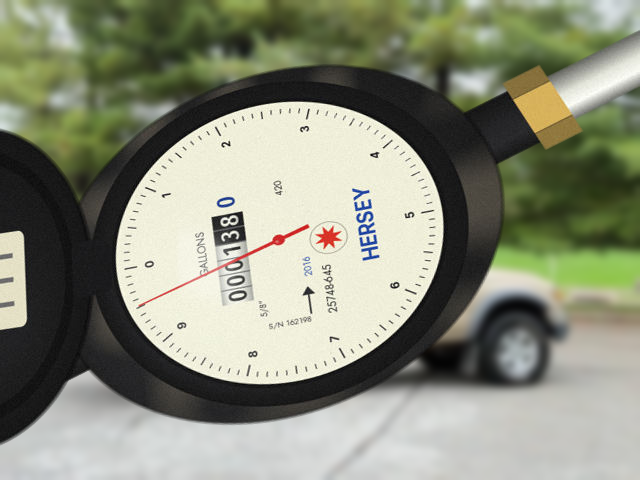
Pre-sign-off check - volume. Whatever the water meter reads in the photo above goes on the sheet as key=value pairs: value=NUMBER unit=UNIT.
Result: value=1379.5 unit=gal
